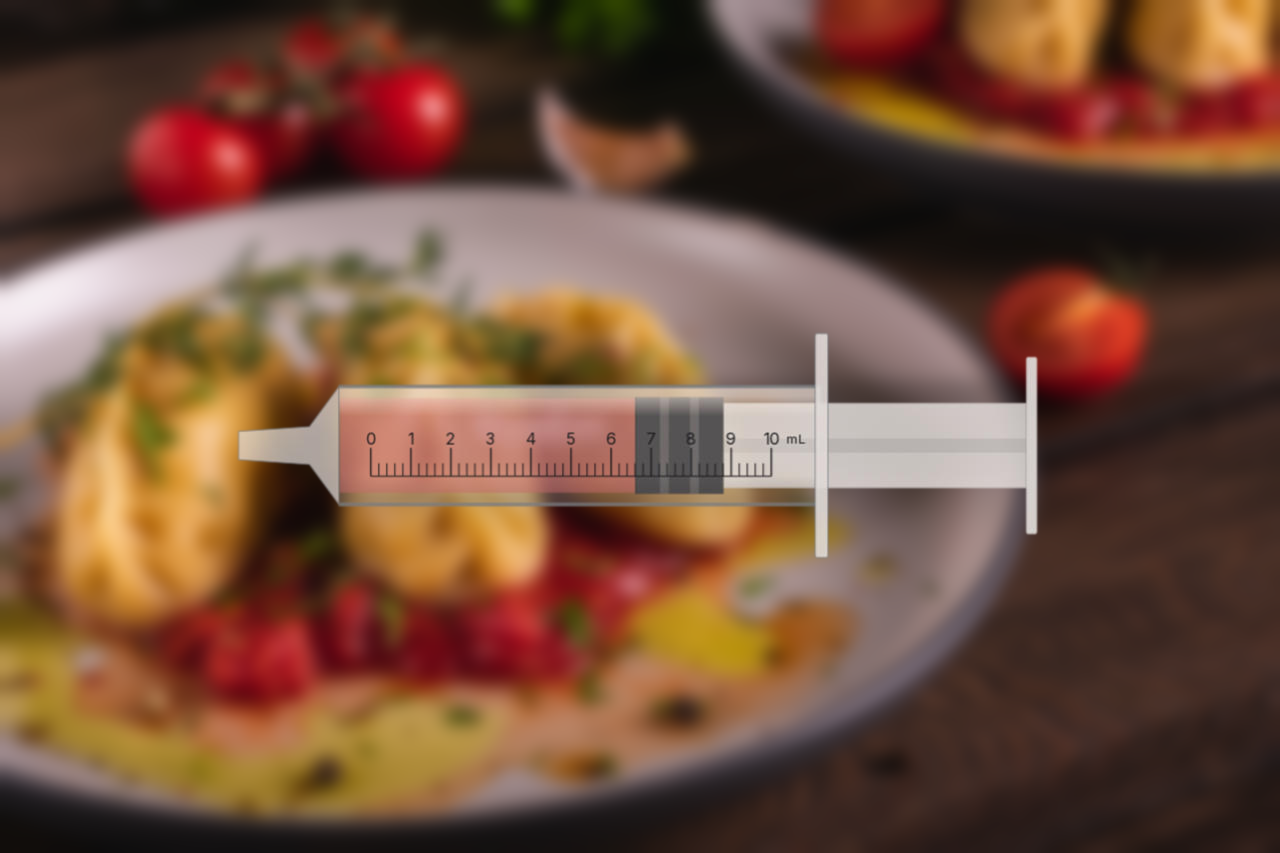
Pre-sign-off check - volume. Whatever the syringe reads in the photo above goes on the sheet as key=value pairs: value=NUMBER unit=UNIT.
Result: value=6.6 unit=mL
